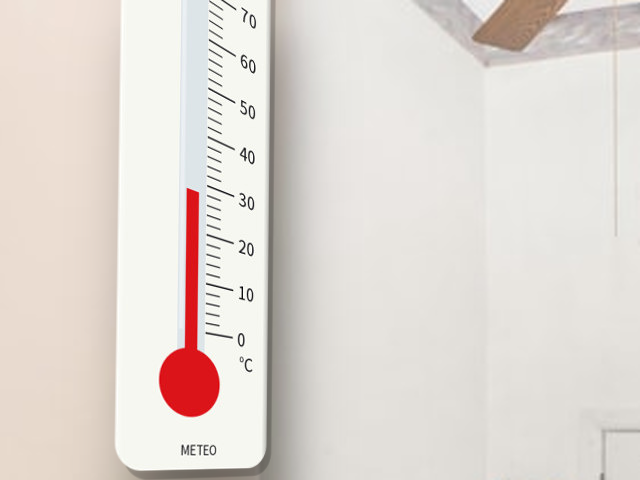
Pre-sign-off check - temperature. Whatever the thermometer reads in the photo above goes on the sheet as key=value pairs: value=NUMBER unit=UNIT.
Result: value=28 unit=°C
